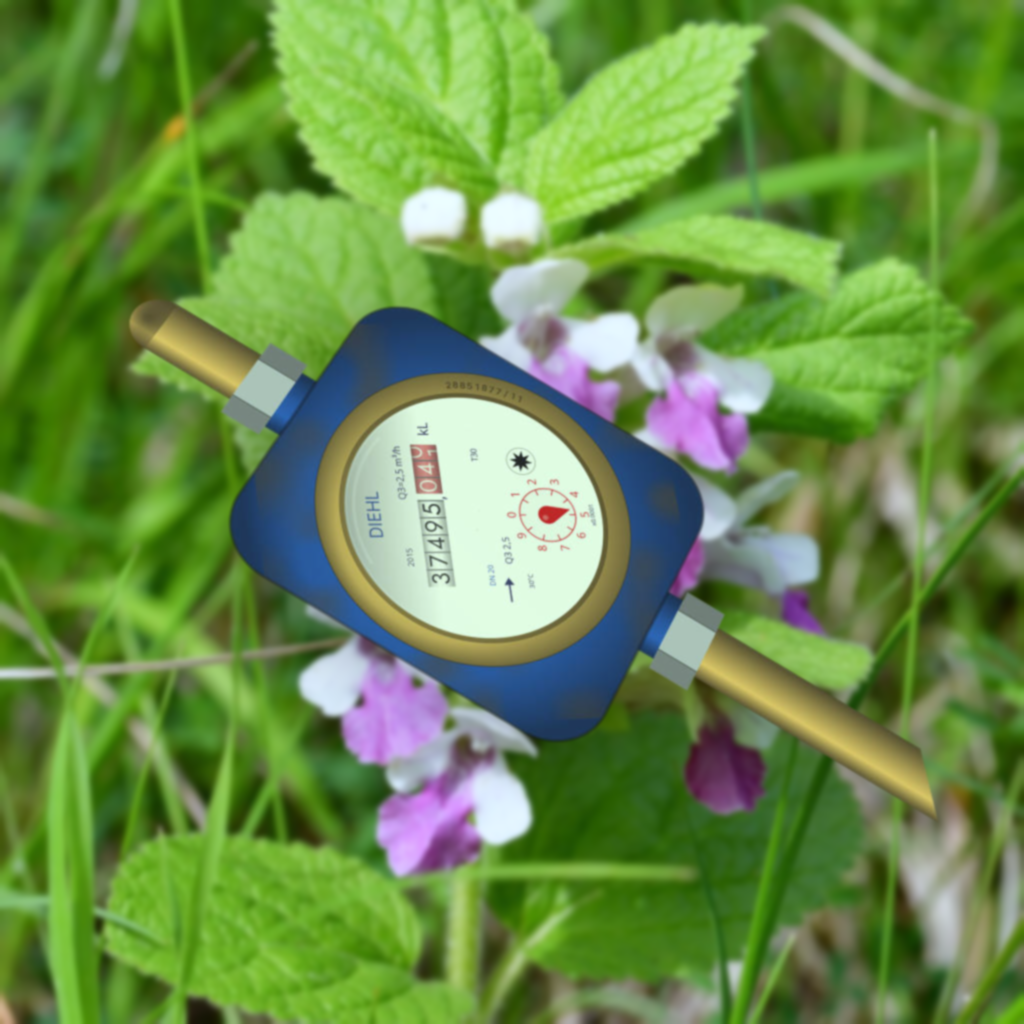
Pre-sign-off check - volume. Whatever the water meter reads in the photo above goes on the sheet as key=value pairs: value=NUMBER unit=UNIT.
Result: value=37495.0404 unit=kL
